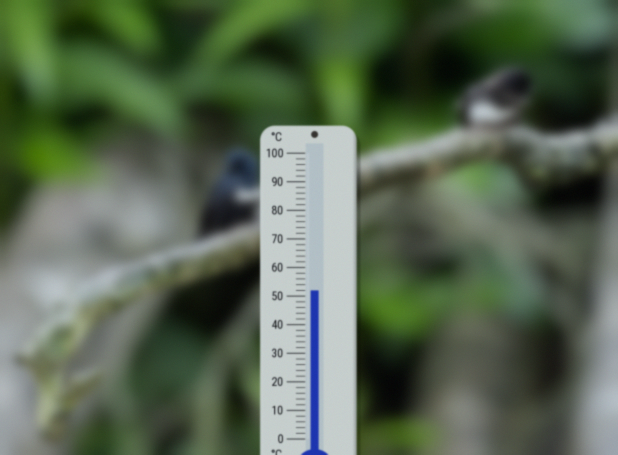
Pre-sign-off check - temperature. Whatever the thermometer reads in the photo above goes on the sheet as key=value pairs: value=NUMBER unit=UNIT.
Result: value=52 unit=°C
